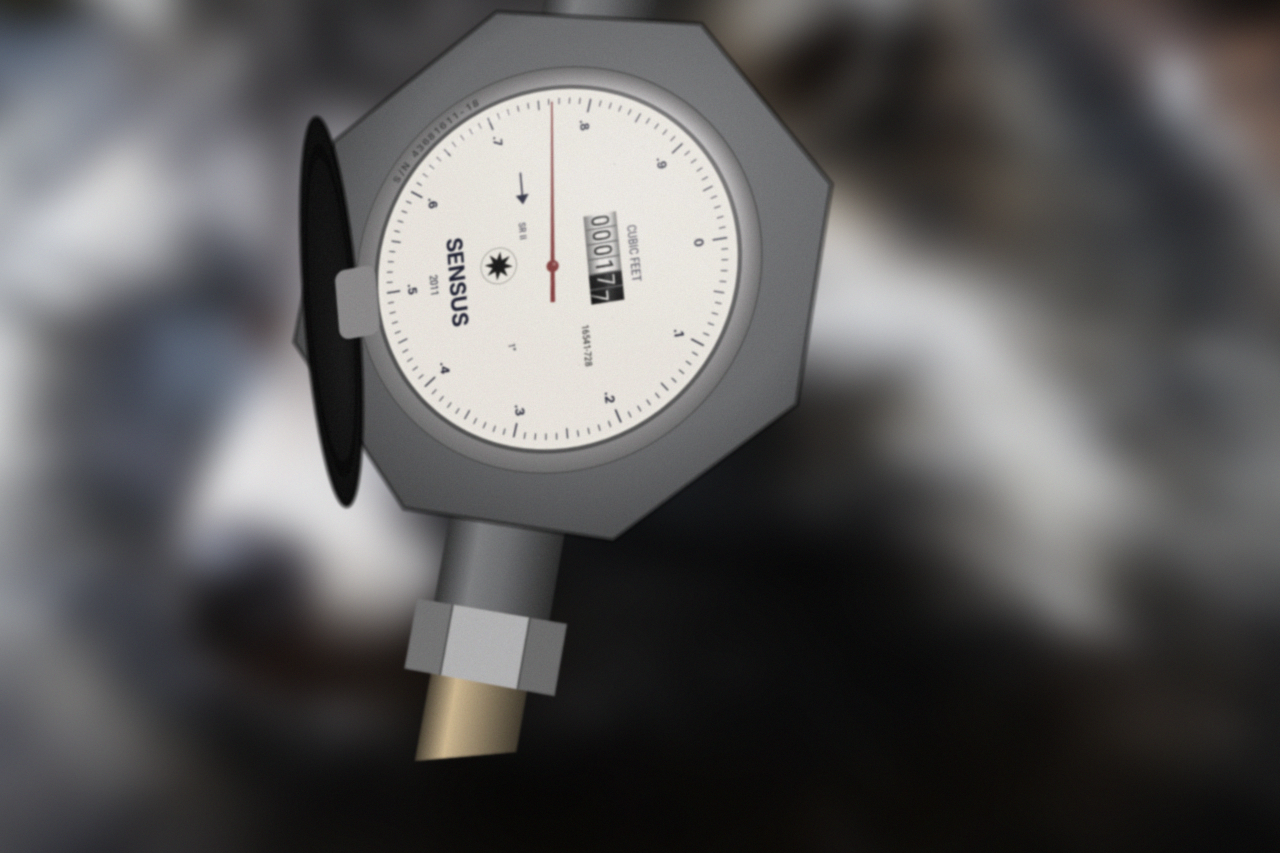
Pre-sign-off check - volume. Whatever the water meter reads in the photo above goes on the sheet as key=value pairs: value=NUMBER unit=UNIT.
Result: value=176.76 unit=ft³
